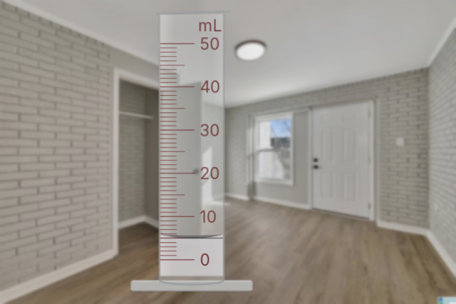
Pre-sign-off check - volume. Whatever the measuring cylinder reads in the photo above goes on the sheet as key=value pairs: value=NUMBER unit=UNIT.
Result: value=5 unit=mL
